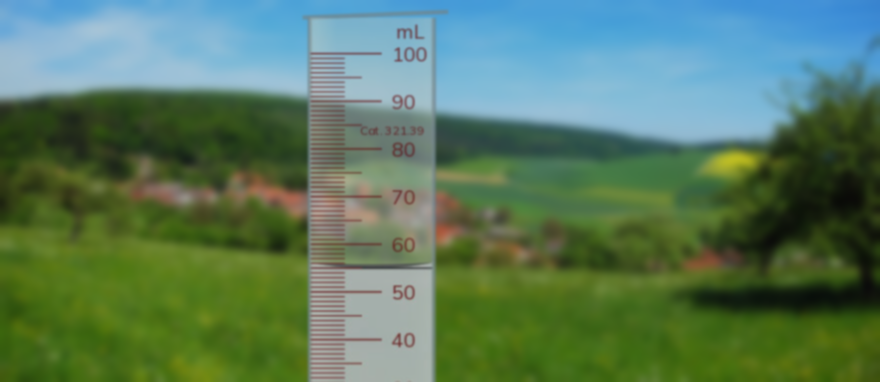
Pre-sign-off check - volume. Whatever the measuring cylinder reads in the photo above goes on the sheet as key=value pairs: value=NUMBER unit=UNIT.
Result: value=55 unit=mL
